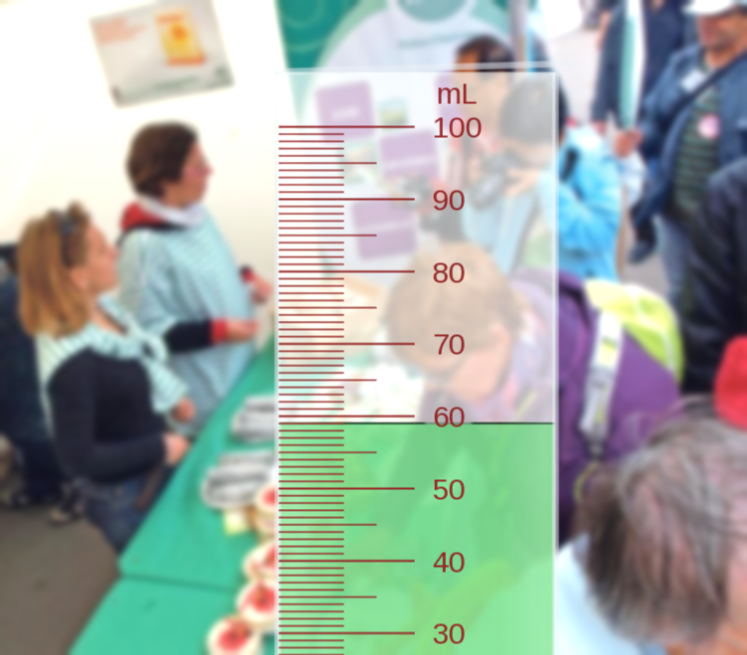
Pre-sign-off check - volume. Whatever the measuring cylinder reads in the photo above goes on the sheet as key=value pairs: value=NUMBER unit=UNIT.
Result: value=59 unit=mL
